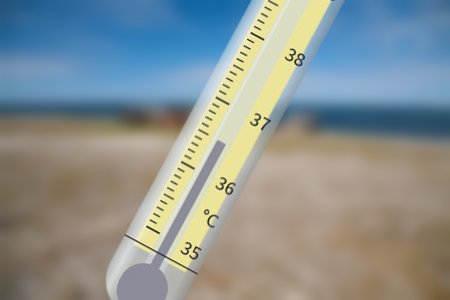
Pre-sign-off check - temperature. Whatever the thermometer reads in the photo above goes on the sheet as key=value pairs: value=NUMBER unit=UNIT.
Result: value=36.5 unit=°C
